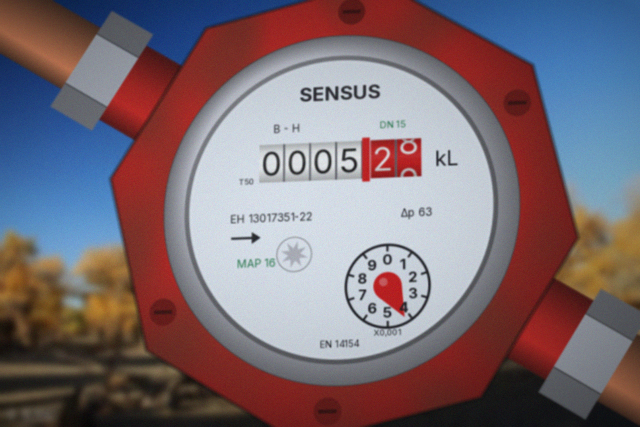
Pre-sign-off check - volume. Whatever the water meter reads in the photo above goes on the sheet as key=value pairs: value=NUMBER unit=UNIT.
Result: value=5.284 unit=kL
